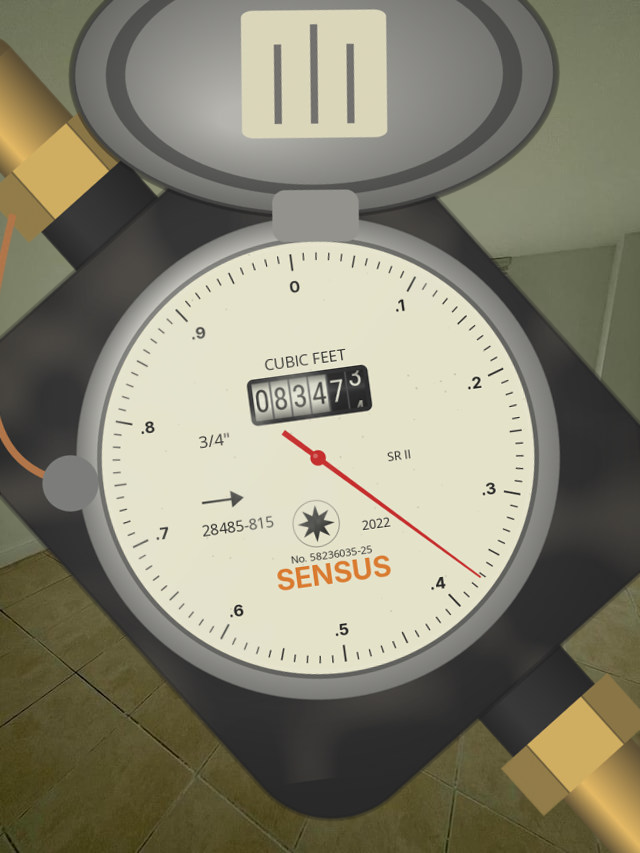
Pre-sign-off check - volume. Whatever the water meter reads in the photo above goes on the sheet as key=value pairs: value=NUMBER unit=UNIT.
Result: value=83473.37 unit=ft³
